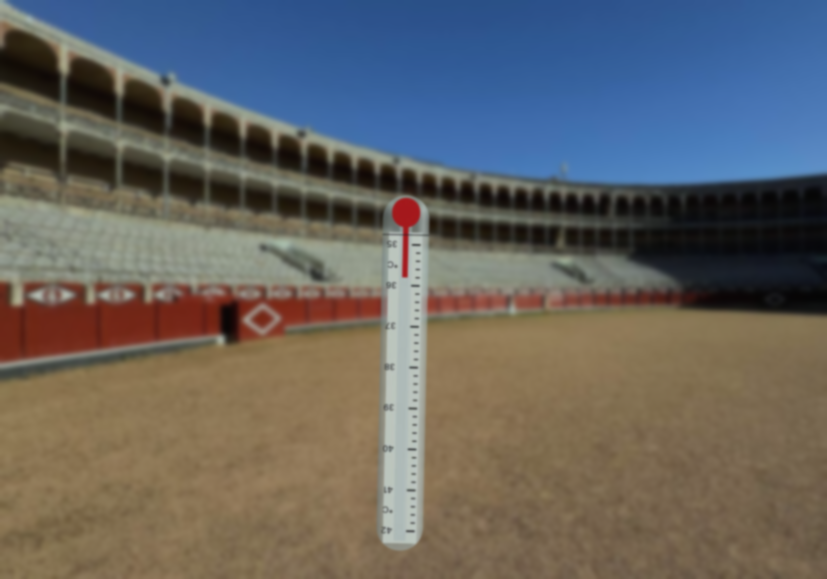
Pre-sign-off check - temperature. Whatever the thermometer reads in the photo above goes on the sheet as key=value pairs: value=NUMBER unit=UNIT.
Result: value=35.8 unit=°C
